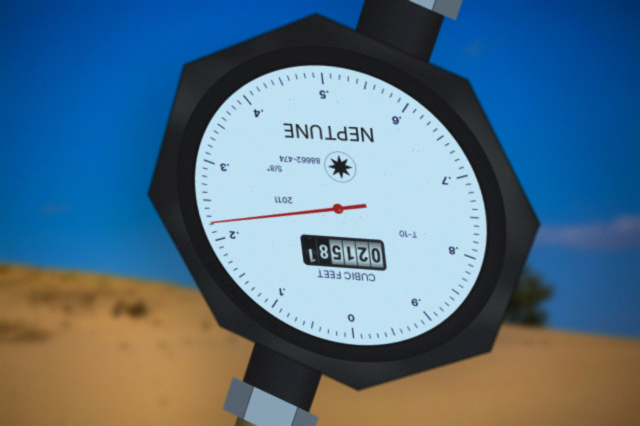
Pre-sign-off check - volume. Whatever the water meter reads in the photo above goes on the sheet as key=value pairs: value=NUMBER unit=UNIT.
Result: value=21581.22 unit=ft³
